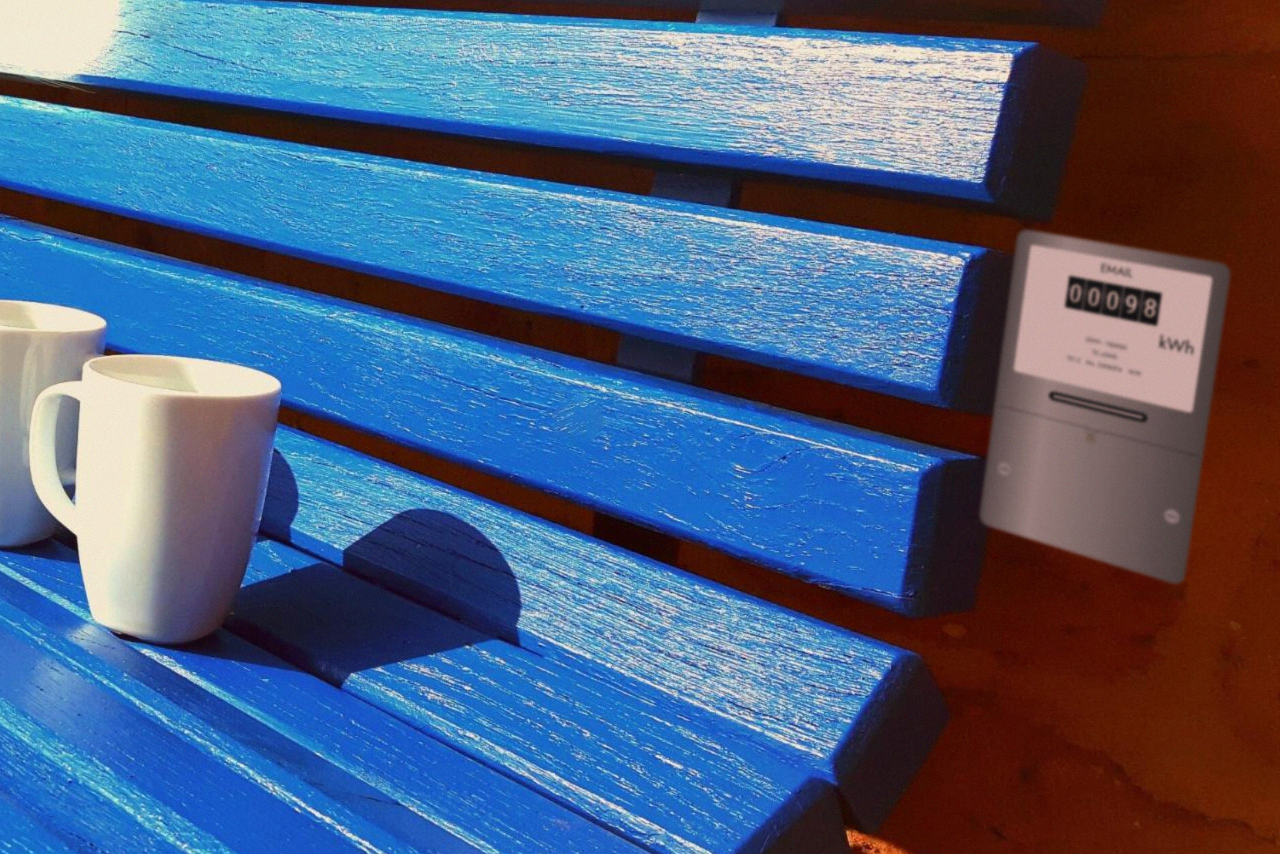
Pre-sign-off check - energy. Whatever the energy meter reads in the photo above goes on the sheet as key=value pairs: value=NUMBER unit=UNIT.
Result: value=98 unit=kWh
